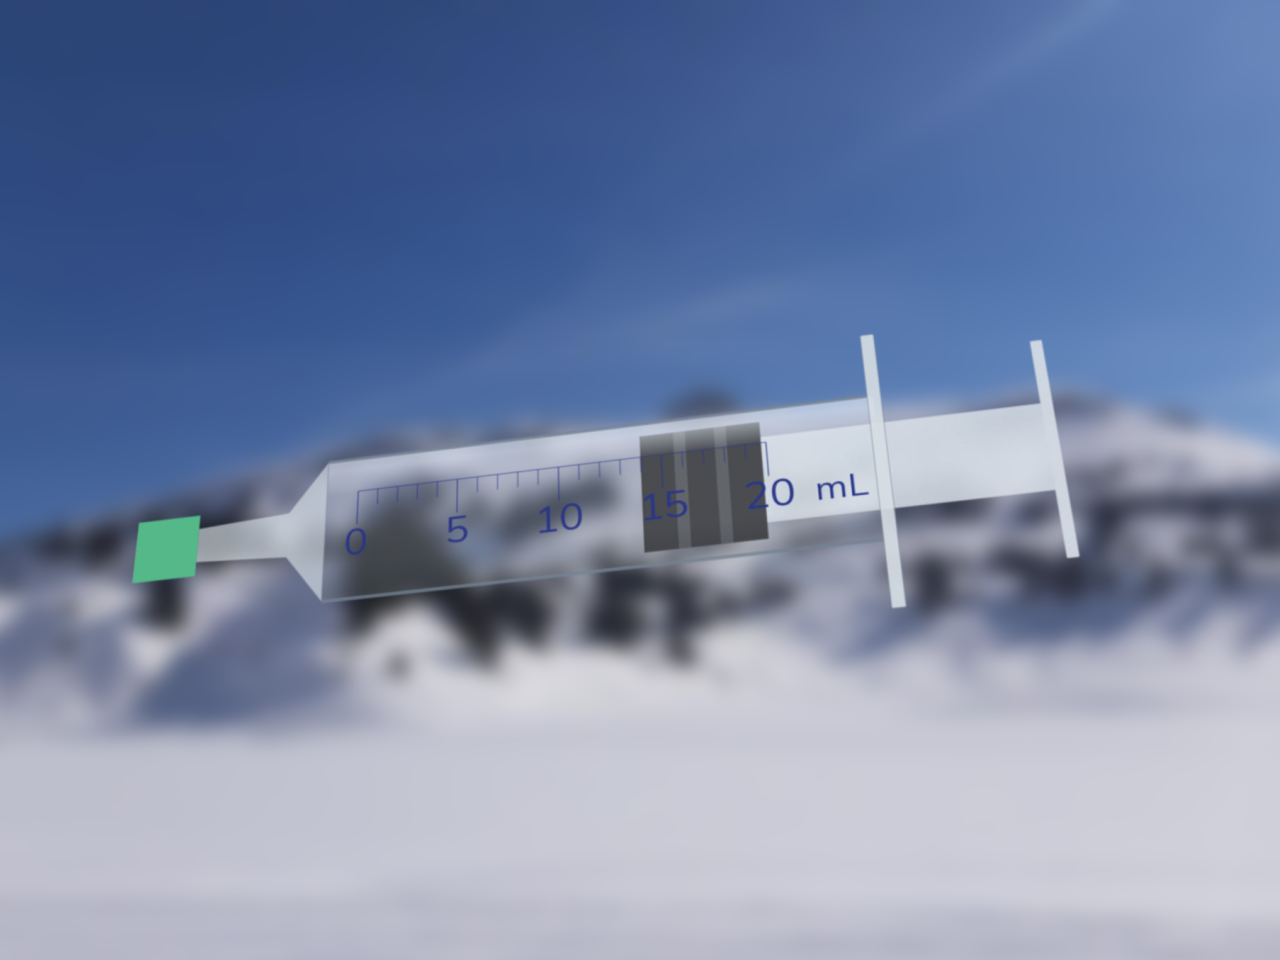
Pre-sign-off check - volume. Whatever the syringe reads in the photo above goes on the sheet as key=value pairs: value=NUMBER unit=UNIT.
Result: value=14 unit=mL
